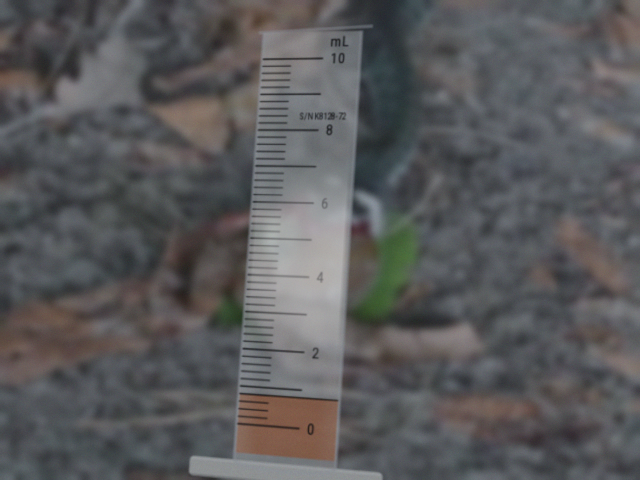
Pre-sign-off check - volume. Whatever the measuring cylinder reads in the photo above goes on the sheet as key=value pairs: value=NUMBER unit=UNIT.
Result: value=0.8 unit=mL
